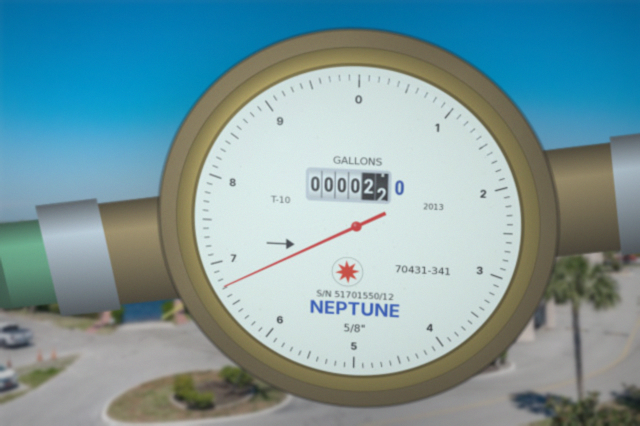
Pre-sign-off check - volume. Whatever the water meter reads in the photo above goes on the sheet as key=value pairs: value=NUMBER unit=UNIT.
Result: value=216.7 unit=gal
